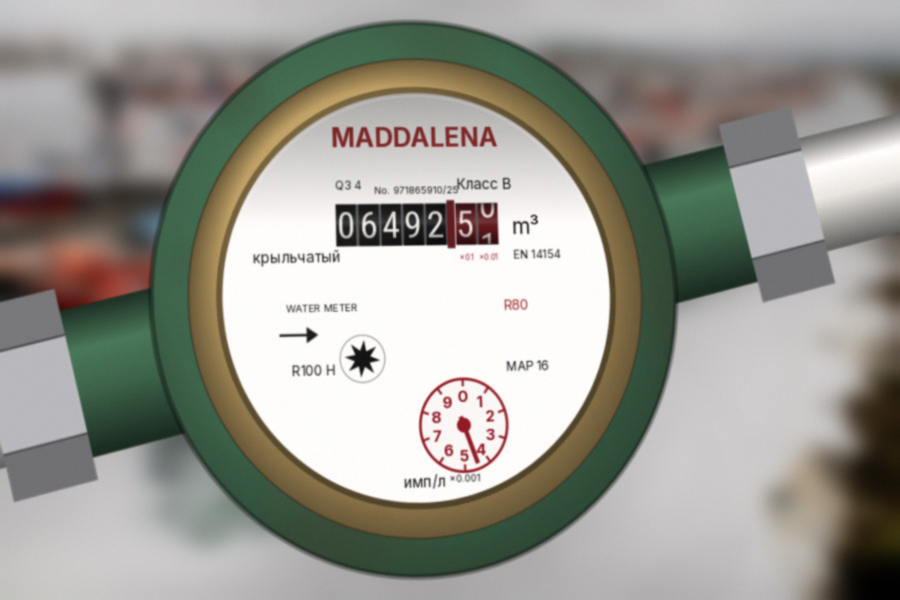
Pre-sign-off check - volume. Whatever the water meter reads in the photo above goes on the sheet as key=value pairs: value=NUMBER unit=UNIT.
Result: value=6492.504 unit=m³
